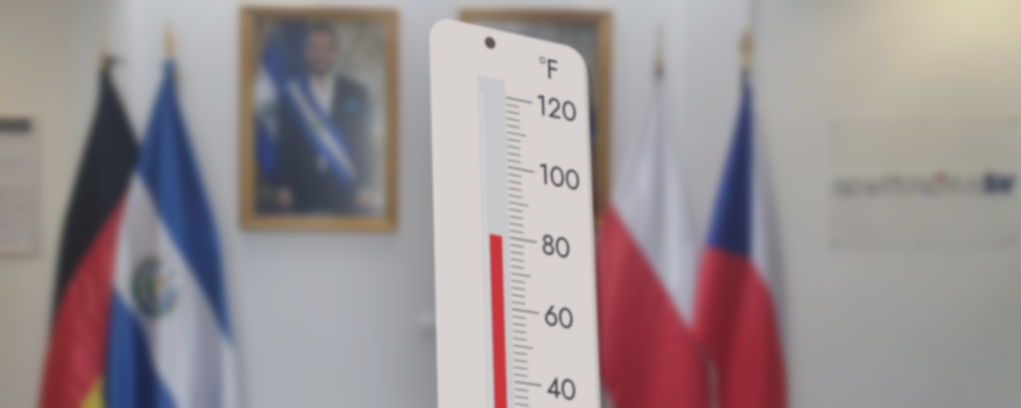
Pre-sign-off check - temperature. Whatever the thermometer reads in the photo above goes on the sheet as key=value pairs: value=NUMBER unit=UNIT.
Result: value=80 unit=°F
